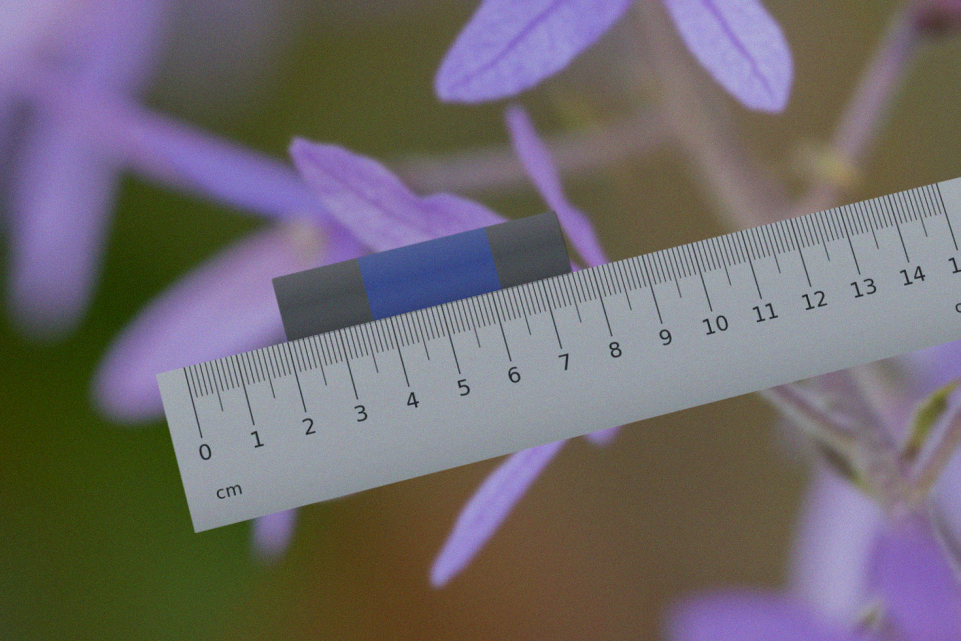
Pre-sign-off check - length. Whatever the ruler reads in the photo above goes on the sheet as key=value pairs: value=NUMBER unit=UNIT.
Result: value=5.6 unit=cm
